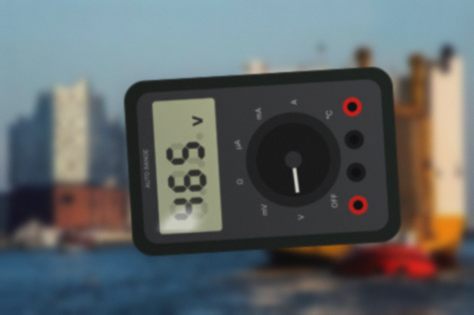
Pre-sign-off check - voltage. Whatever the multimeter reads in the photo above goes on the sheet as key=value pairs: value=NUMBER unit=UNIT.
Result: value=465 unit=V
